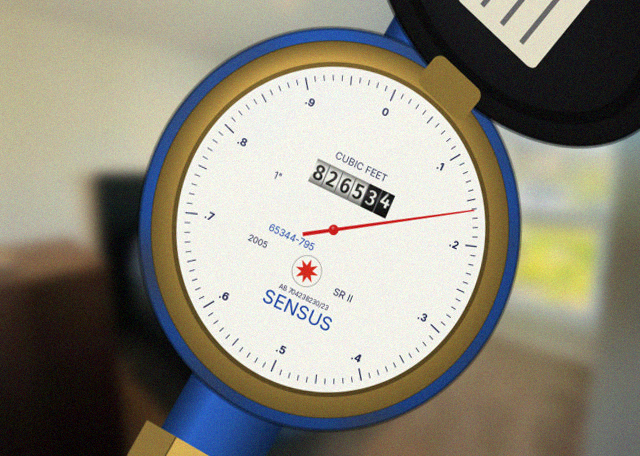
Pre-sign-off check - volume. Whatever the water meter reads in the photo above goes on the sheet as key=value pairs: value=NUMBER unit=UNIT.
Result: value=826534.16 unit=ft³
